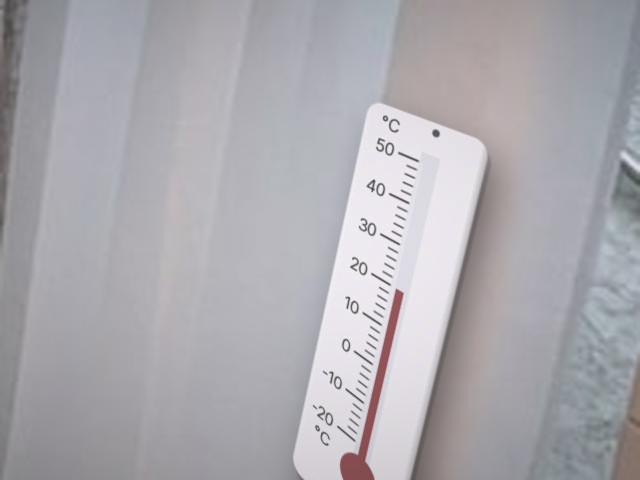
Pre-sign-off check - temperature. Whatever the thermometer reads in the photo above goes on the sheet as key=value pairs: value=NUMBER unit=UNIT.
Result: value=20 unit=°C
